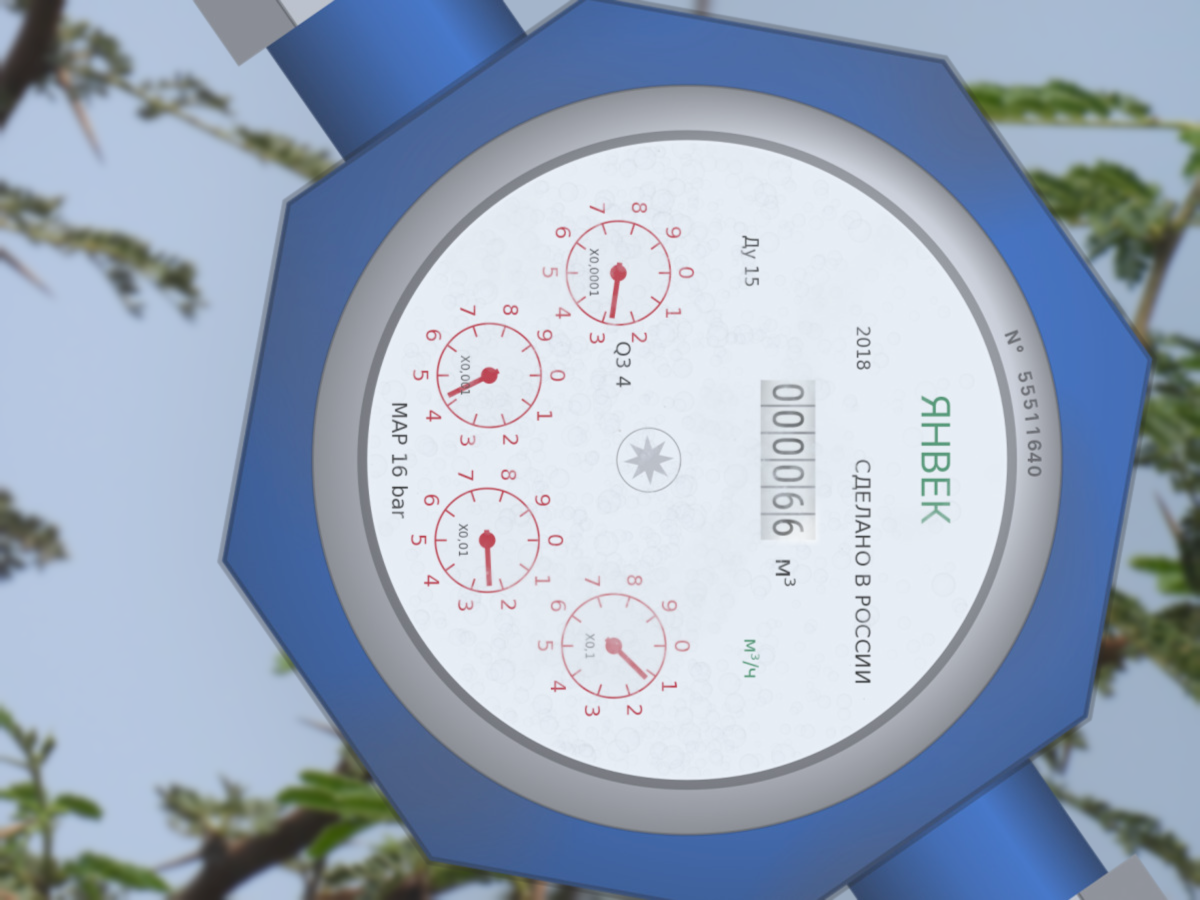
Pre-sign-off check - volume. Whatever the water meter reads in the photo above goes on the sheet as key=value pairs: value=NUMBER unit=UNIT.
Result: value=66.1242 unit=m³
